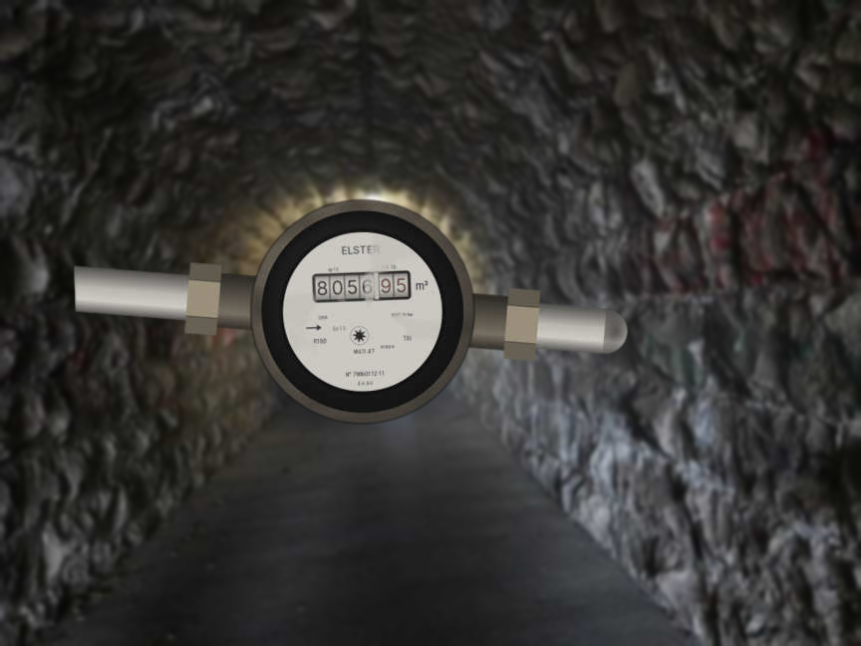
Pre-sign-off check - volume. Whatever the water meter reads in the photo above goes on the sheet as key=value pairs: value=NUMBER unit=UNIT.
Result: value=8056.95 unit=m³
